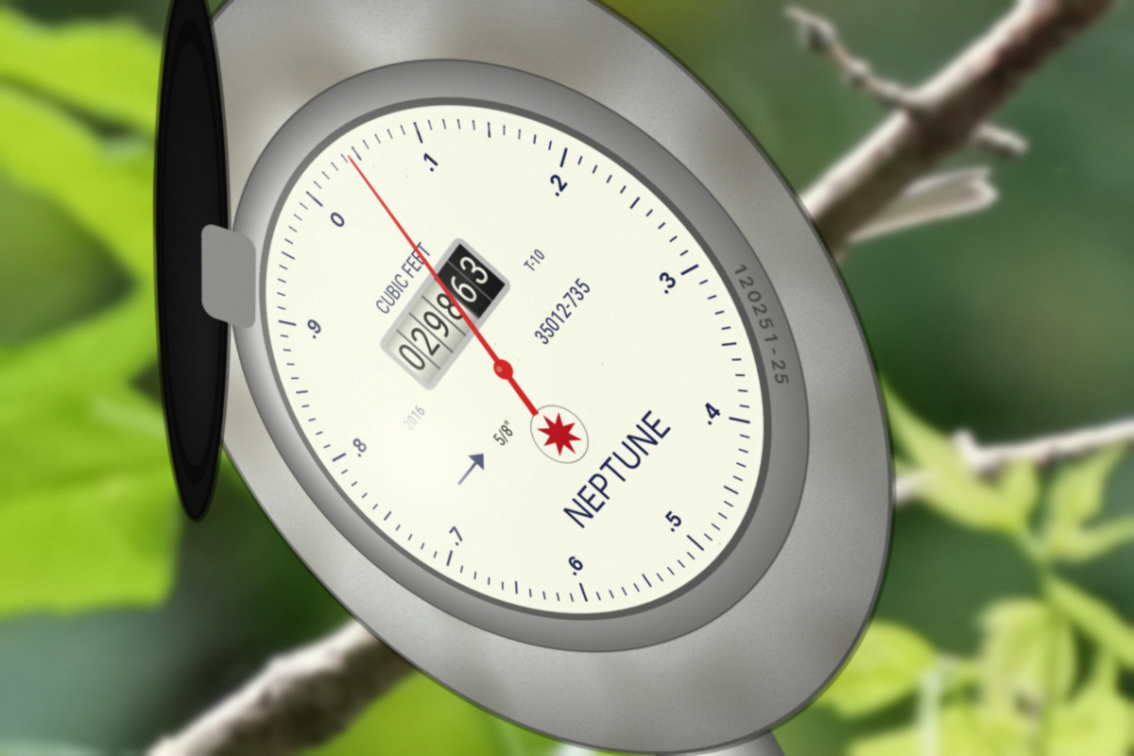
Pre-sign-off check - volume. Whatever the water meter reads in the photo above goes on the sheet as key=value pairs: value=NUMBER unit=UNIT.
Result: value=29863.04 unit=ft³
